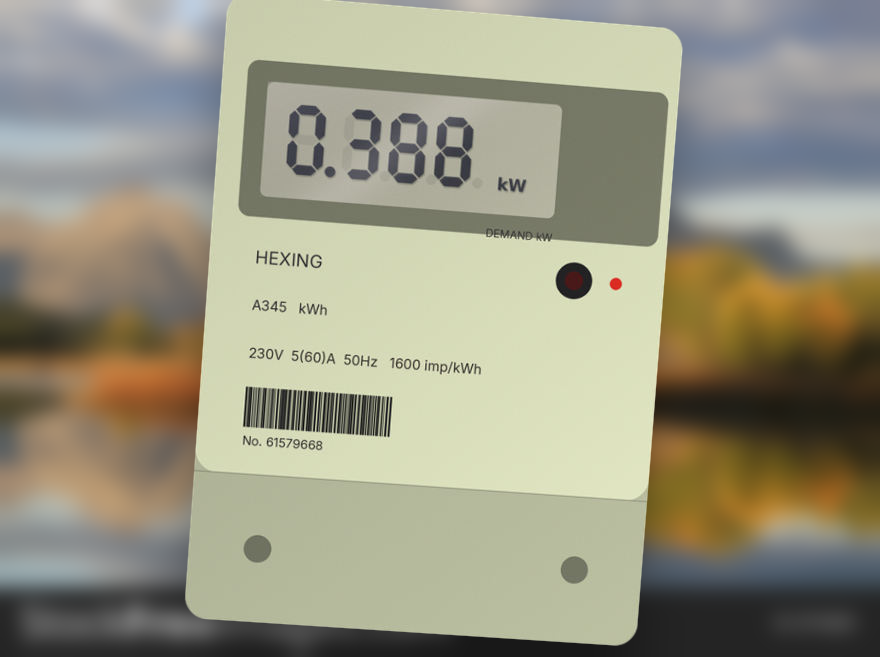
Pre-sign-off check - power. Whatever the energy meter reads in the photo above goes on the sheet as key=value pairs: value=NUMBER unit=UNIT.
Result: value=0.388 unit=kW
